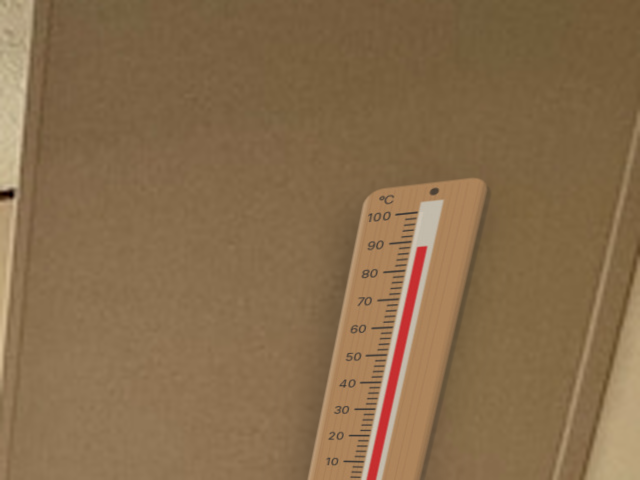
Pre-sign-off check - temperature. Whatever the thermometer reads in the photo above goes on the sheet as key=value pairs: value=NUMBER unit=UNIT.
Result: value=88 unit=°C
